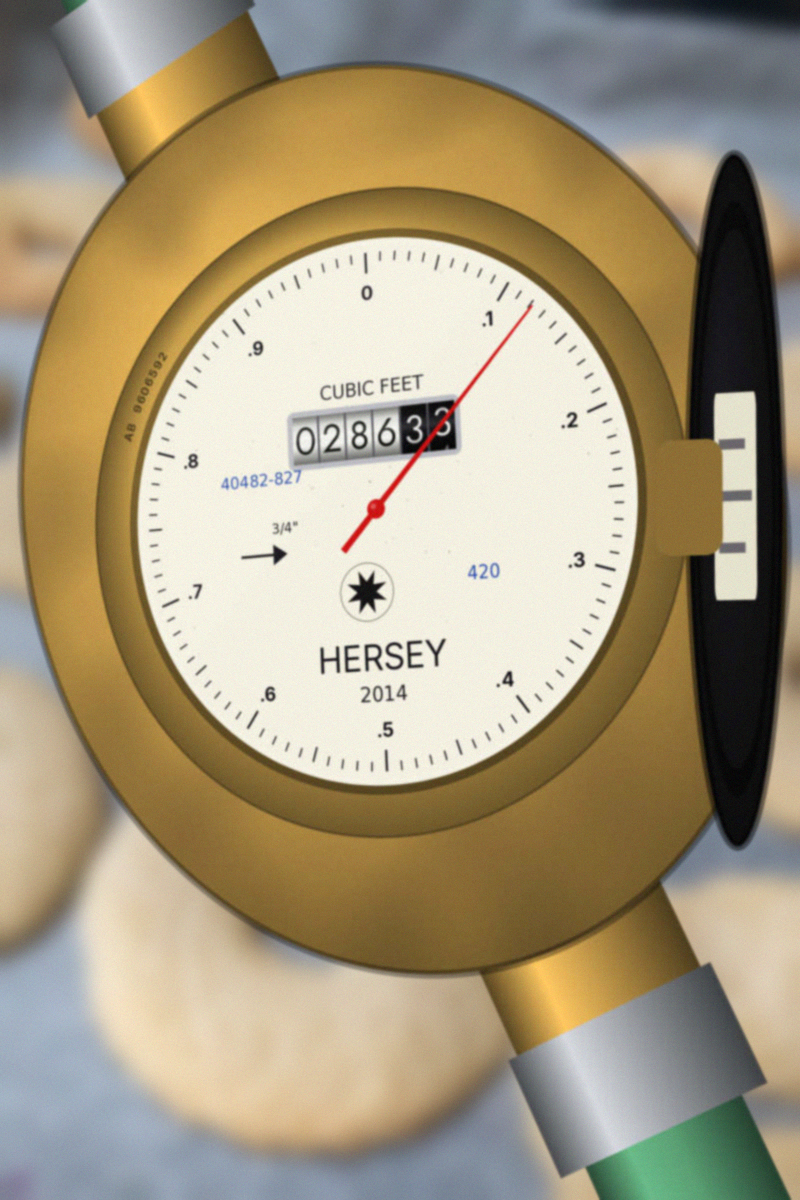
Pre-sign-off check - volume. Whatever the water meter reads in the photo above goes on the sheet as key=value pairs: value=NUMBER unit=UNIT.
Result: value=28633.12 unit=ft³
